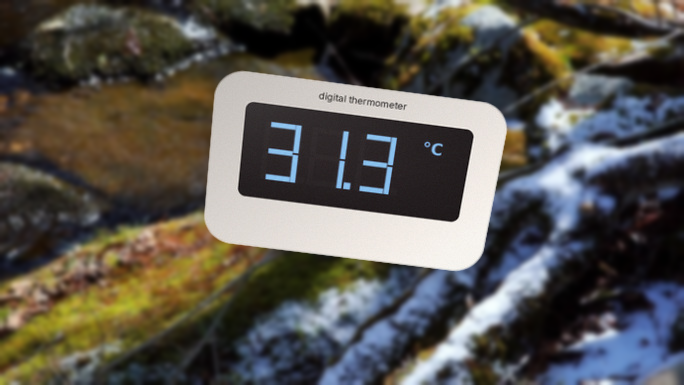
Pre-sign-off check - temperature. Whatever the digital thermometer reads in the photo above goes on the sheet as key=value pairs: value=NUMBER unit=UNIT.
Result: value=31.3 unit=°C
